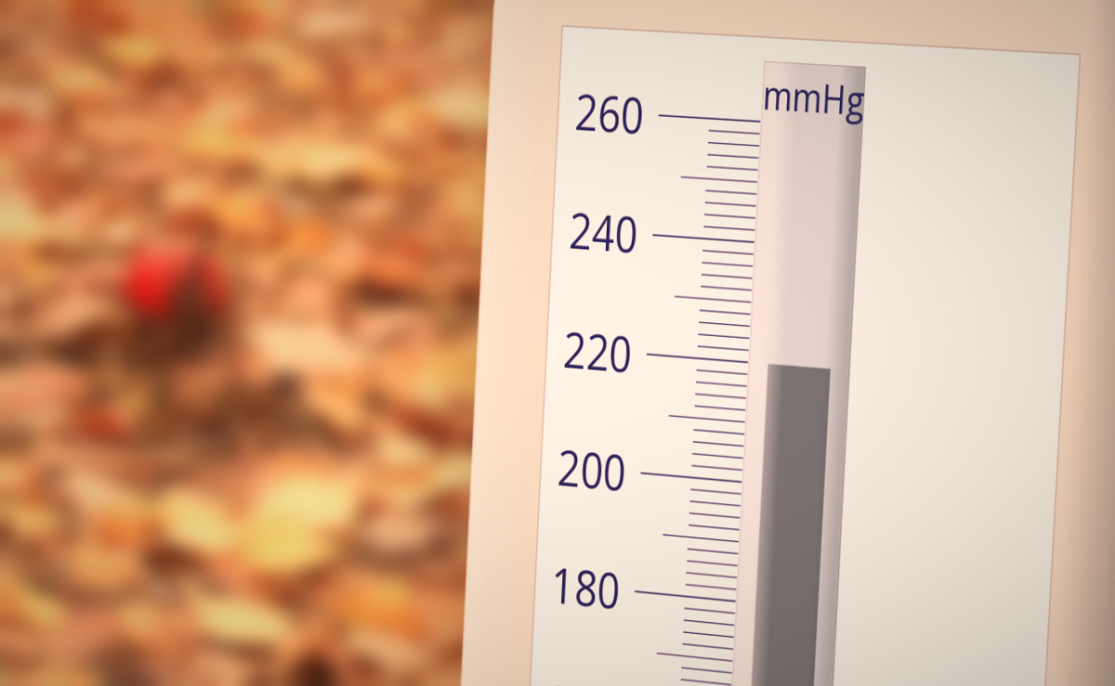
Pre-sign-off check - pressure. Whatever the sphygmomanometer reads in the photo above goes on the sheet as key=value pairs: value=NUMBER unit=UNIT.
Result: value=220 unit=mmHg
